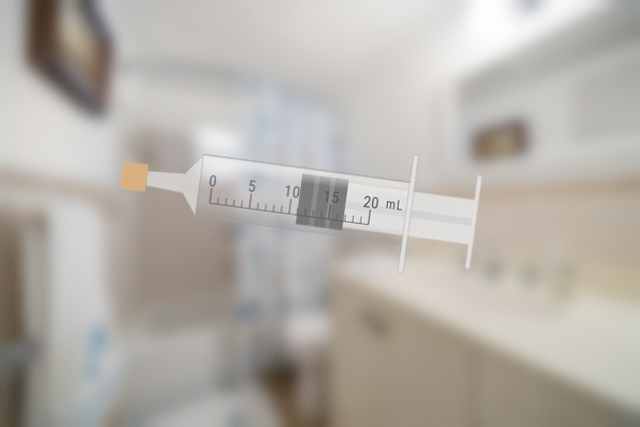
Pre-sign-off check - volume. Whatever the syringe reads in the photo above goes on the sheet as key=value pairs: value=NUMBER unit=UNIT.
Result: value=11 unit=mL
